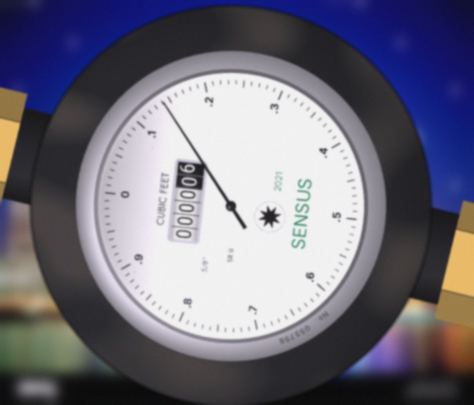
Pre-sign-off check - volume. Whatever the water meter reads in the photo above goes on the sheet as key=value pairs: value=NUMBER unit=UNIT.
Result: value=6.14 unit=ft³
